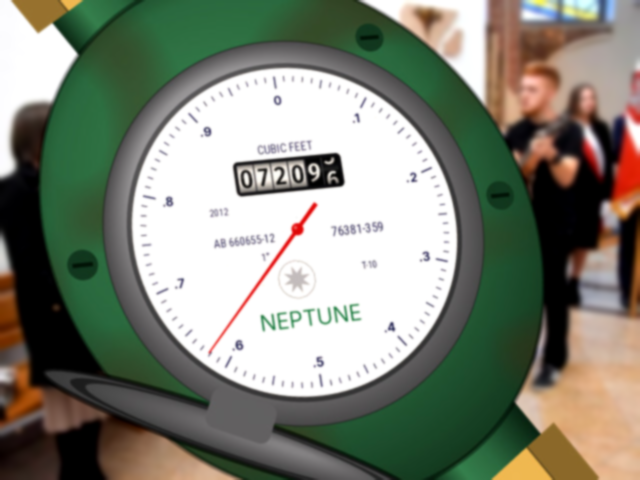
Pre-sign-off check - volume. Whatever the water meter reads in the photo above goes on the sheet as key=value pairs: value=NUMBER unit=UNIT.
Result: value=72095.62 unit=ft³
